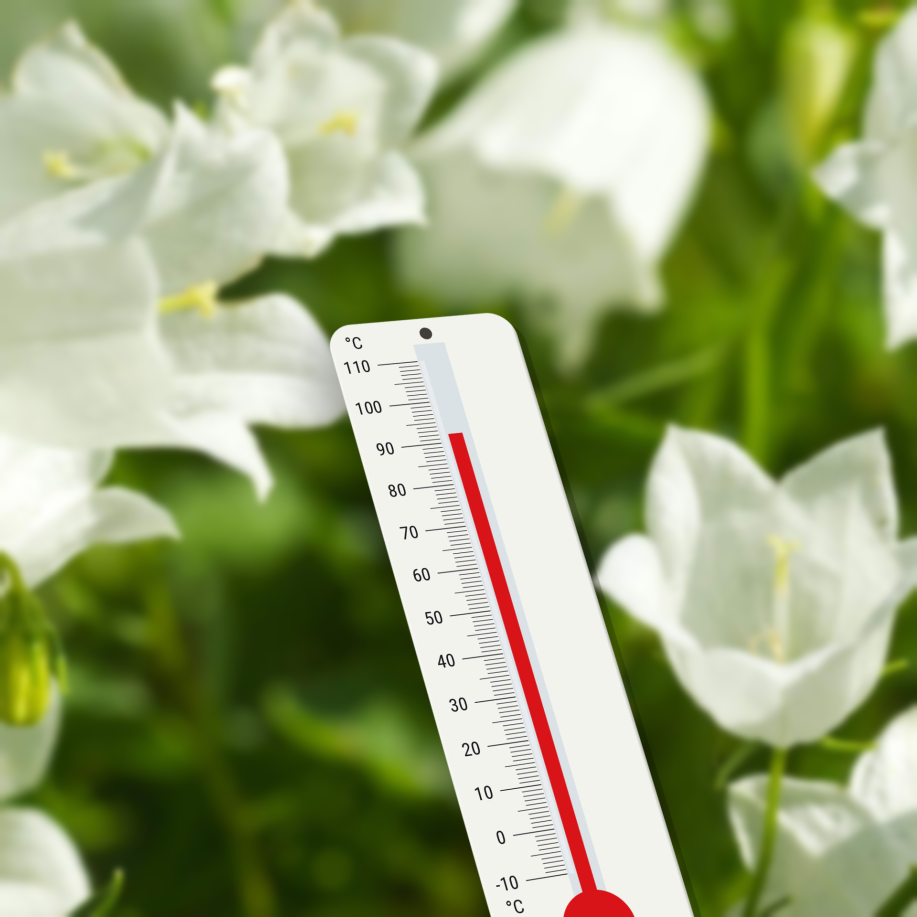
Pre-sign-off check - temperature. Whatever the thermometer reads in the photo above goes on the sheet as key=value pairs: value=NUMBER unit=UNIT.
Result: value=92 unit=°C
